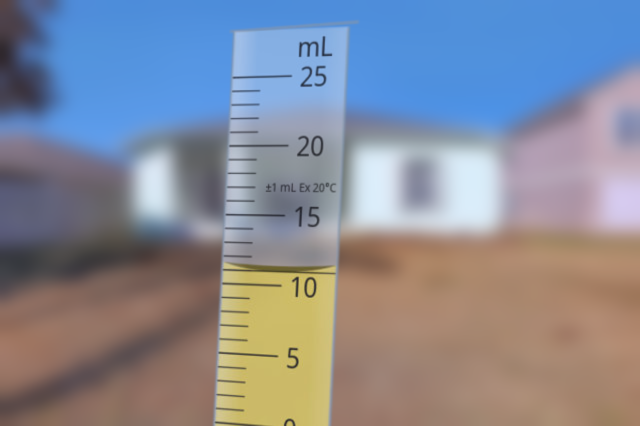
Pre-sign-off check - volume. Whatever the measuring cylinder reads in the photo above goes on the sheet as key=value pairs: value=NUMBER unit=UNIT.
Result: value=11 unit=mL
